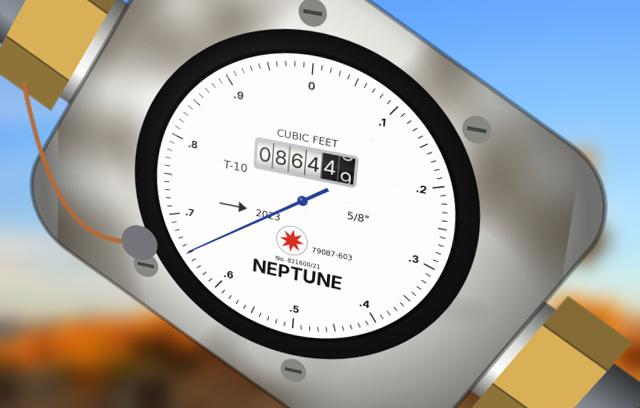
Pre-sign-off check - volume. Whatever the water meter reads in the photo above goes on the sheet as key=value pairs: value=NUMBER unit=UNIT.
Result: value=86448.65 unit=ft³
